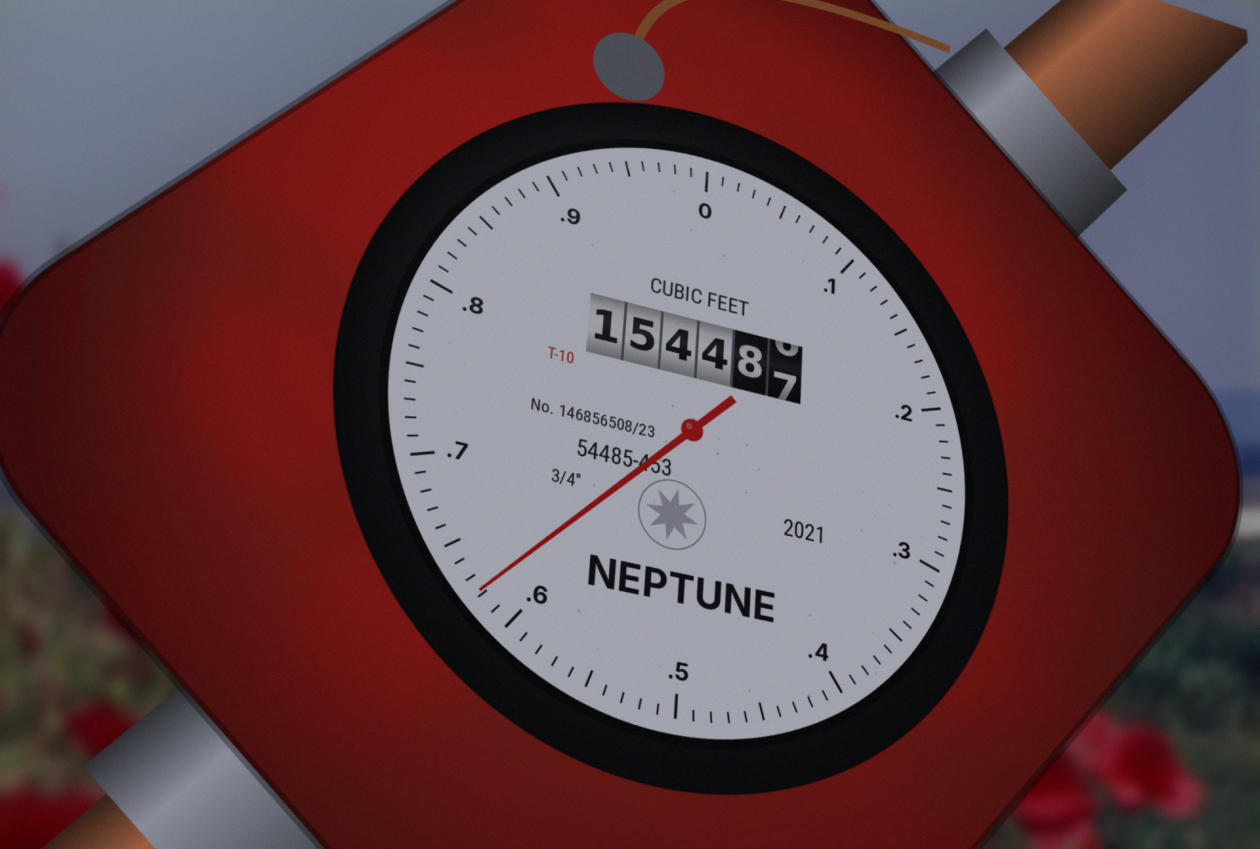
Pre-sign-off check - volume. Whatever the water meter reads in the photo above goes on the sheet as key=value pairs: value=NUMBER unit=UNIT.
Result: value=154486.62 unit=ft³
